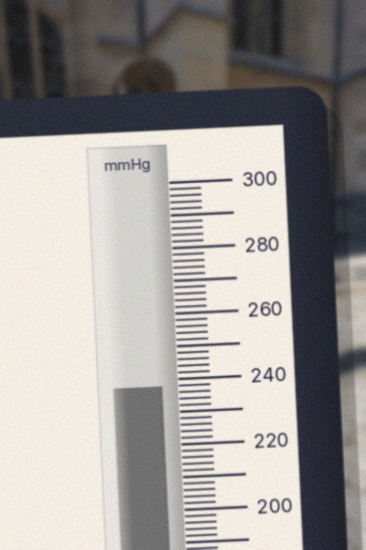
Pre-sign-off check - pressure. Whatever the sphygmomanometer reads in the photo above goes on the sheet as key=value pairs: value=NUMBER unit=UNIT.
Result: value=238 unit=mmHg
